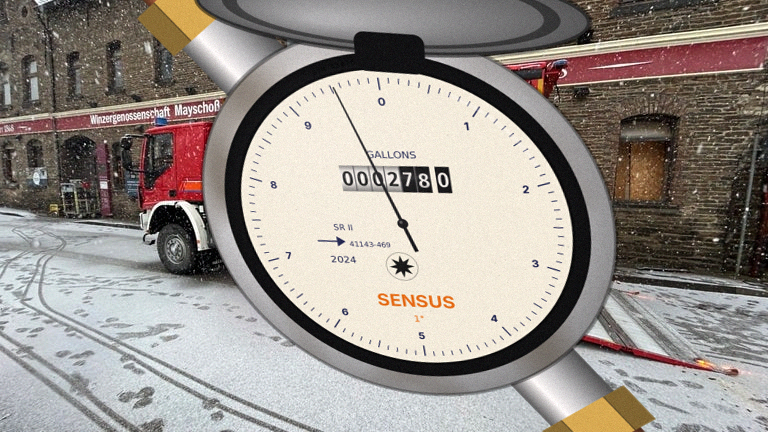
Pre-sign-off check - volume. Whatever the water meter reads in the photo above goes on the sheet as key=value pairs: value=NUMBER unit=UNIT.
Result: value=2779.5 unit=gal
